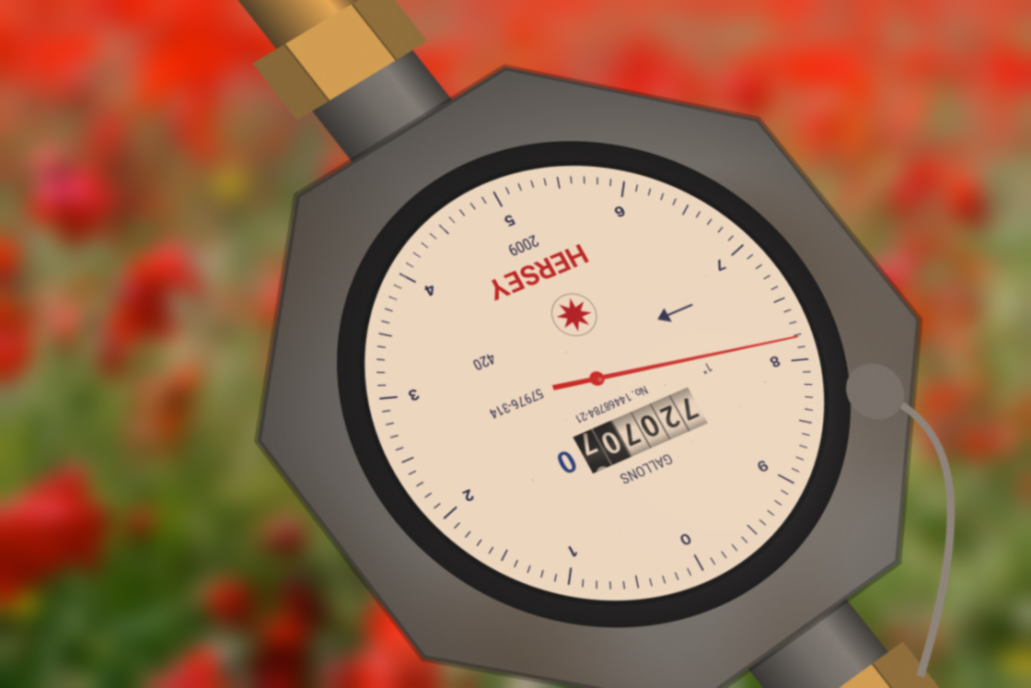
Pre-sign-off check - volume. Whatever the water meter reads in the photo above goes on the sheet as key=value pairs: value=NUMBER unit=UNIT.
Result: value=7207067.8 unit=gal
